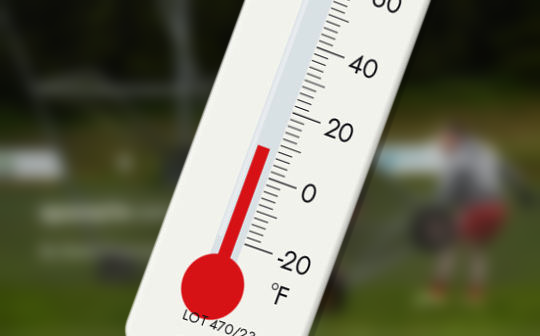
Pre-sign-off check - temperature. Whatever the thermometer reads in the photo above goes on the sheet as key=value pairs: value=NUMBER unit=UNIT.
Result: value=8 unit=°F
